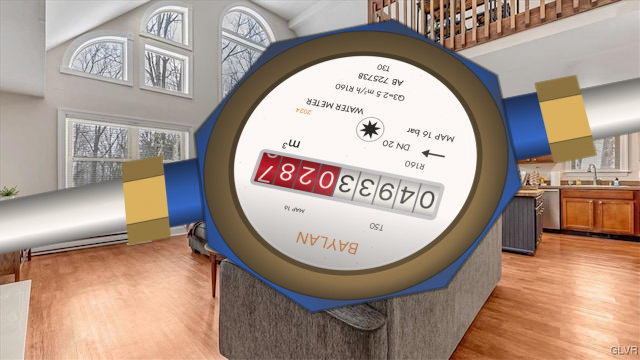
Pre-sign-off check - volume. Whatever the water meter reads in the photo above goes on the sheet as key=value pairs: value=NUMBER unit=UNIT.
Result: value=4933.0287 unit=m³
